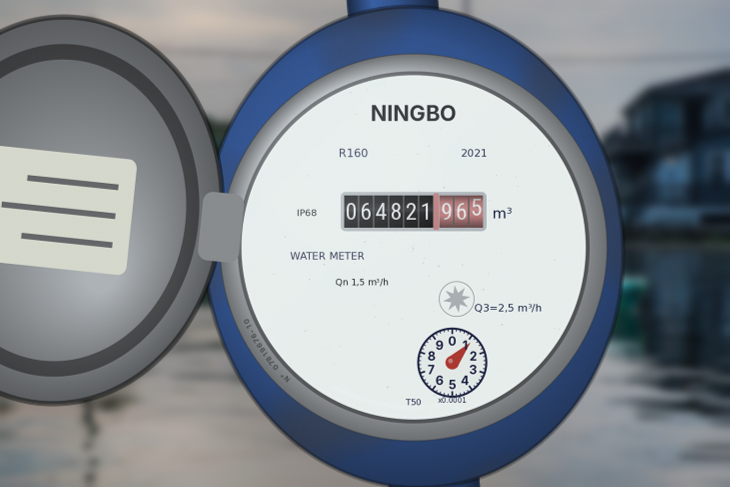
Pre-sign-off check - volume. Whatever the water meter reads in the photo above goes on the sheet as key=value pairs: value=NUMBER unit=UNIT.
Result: value=64821.9651 unit=m³
